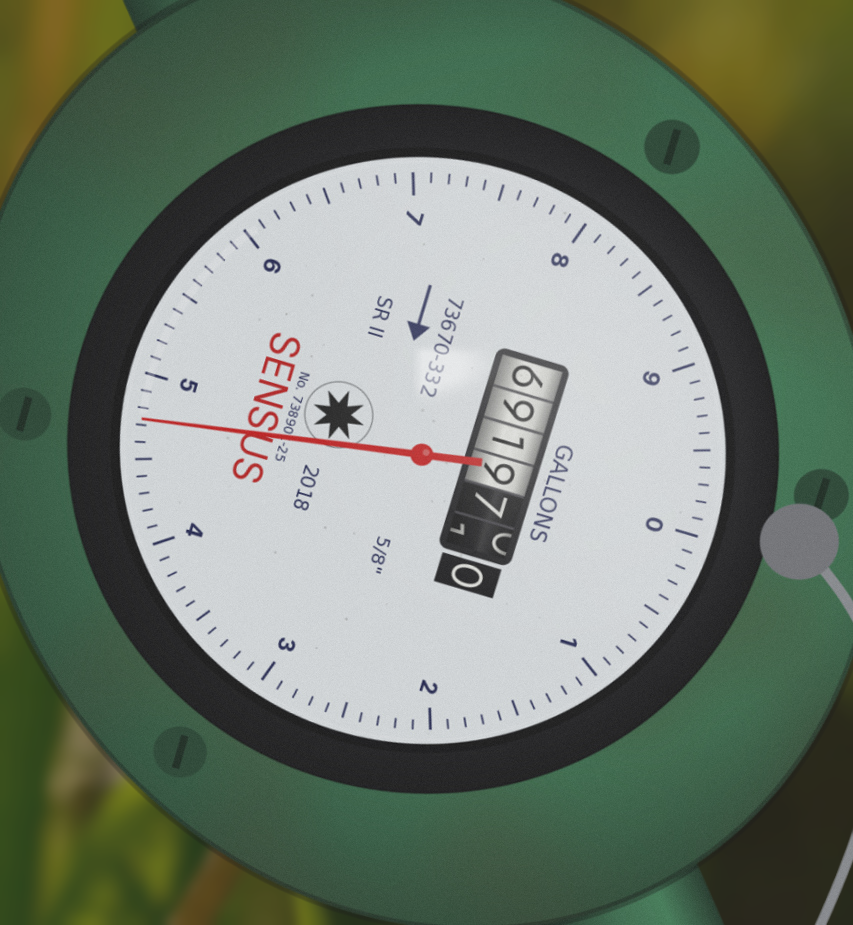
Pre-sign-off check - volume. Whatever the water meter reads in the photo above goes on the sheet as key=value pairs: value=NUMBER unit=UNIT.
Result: value=6919704.7 unit=gal
